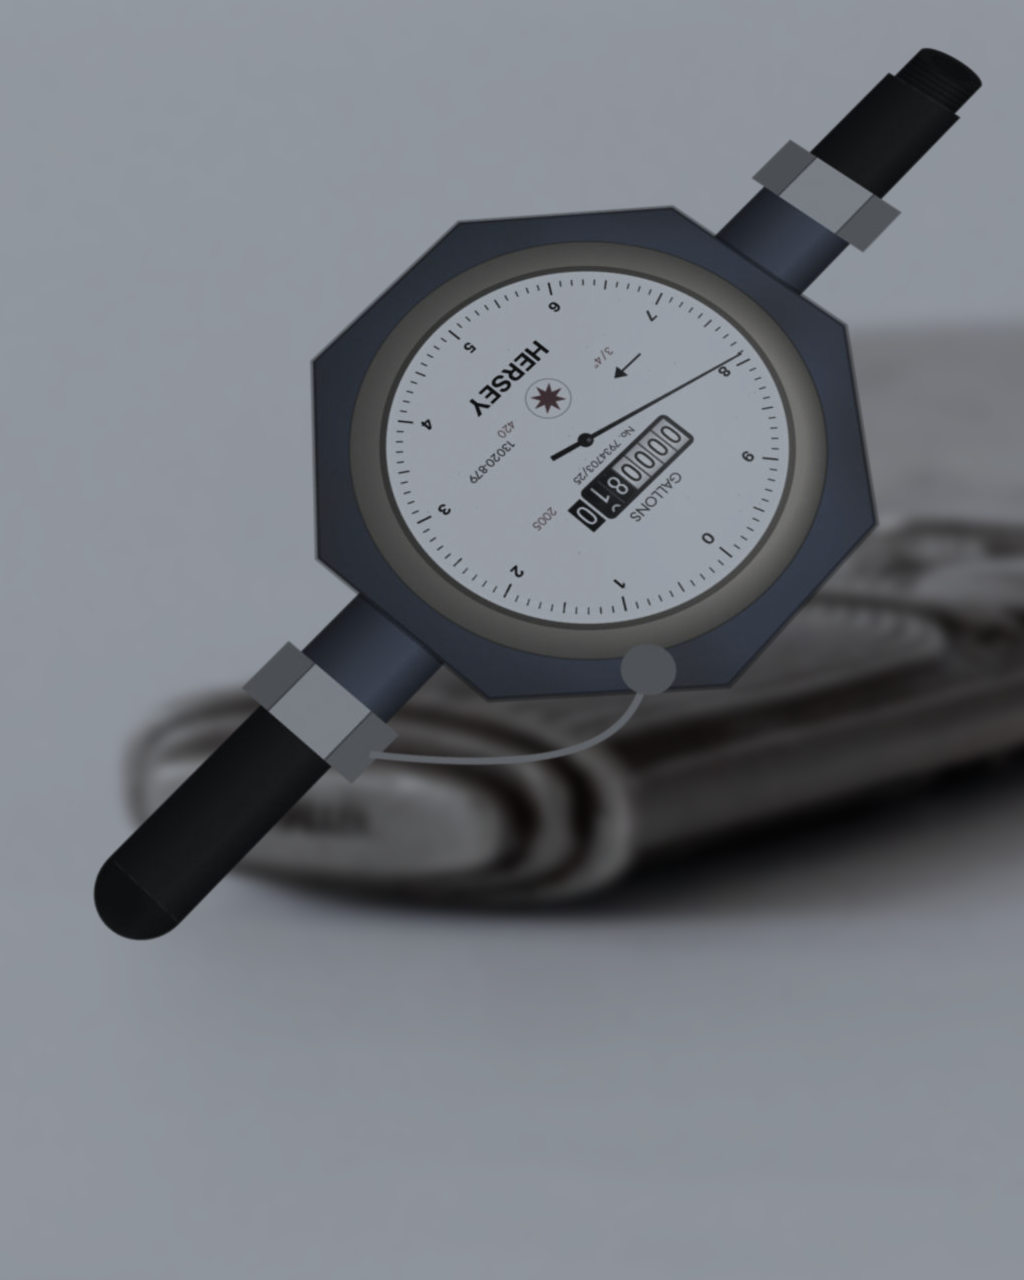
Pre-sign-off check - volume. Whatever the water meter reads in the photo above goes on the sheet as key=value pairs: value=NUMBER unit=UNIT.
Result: value=807.9 unit=gal
